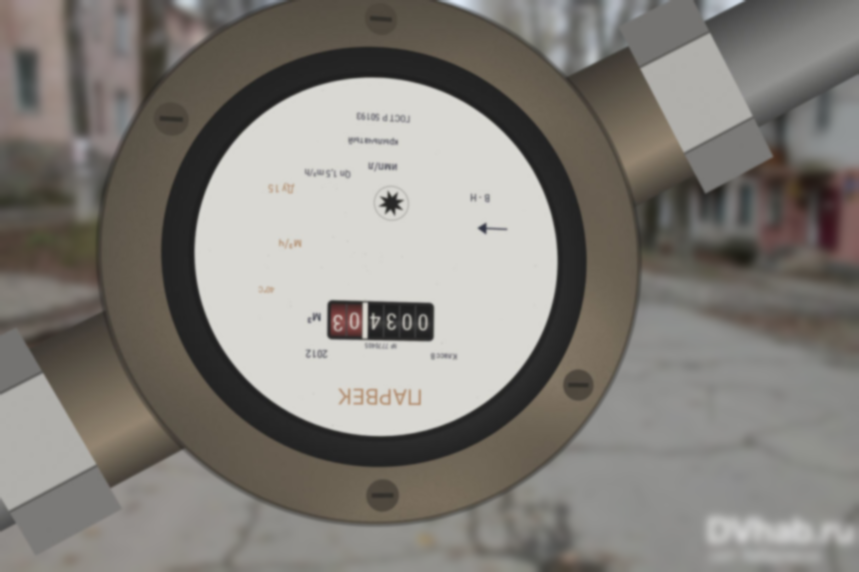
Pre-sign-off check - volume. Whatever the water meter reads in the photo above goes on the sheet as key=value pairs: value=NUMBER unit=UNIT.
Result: value=34.03 unit=m³
